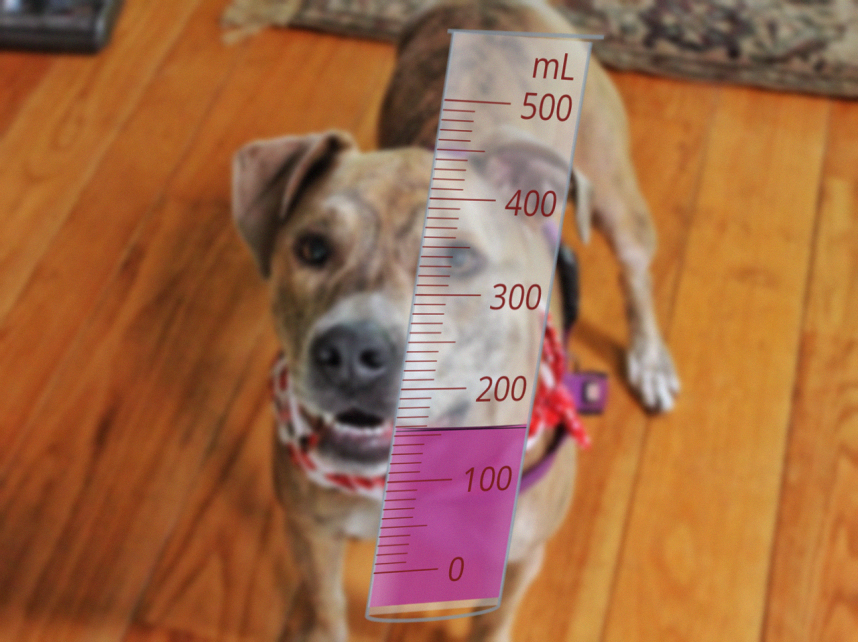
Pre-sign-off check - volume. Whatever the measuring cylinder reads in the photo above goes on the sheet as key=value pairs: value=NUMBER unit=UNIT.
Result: value=155 unit=mL
